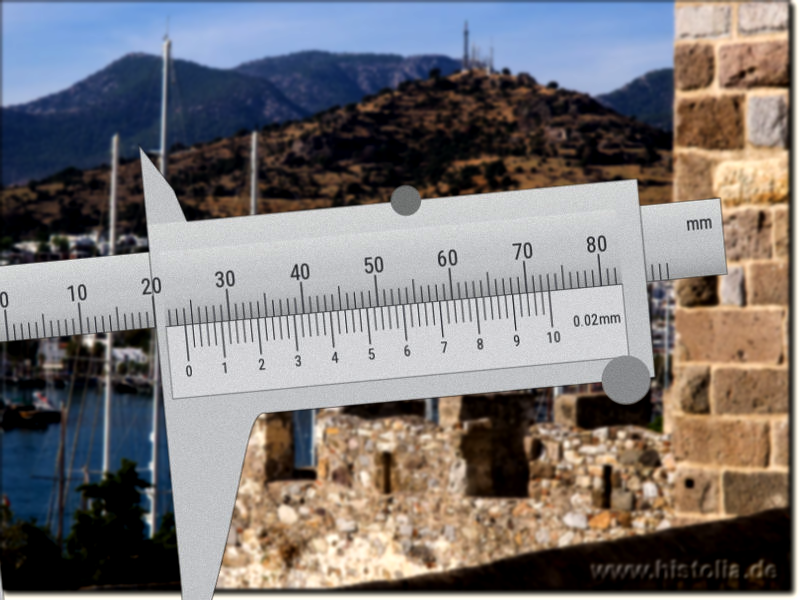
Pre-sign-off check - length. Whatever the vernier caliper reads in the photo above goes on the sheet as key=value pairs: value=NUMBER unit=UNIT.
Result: value=24.0 unit=mm
